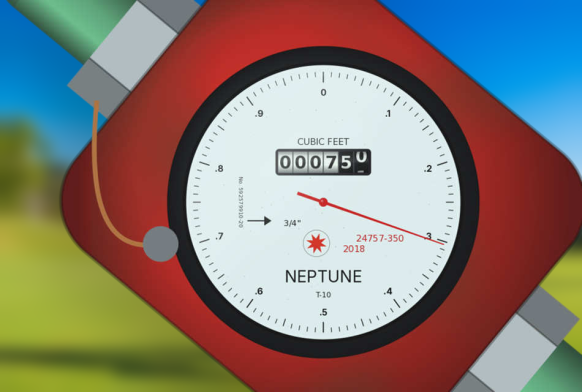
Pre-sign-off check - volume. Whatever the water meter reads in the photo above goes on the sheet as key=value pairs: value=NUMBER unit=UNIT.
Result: value=750.30 unit=ft³
